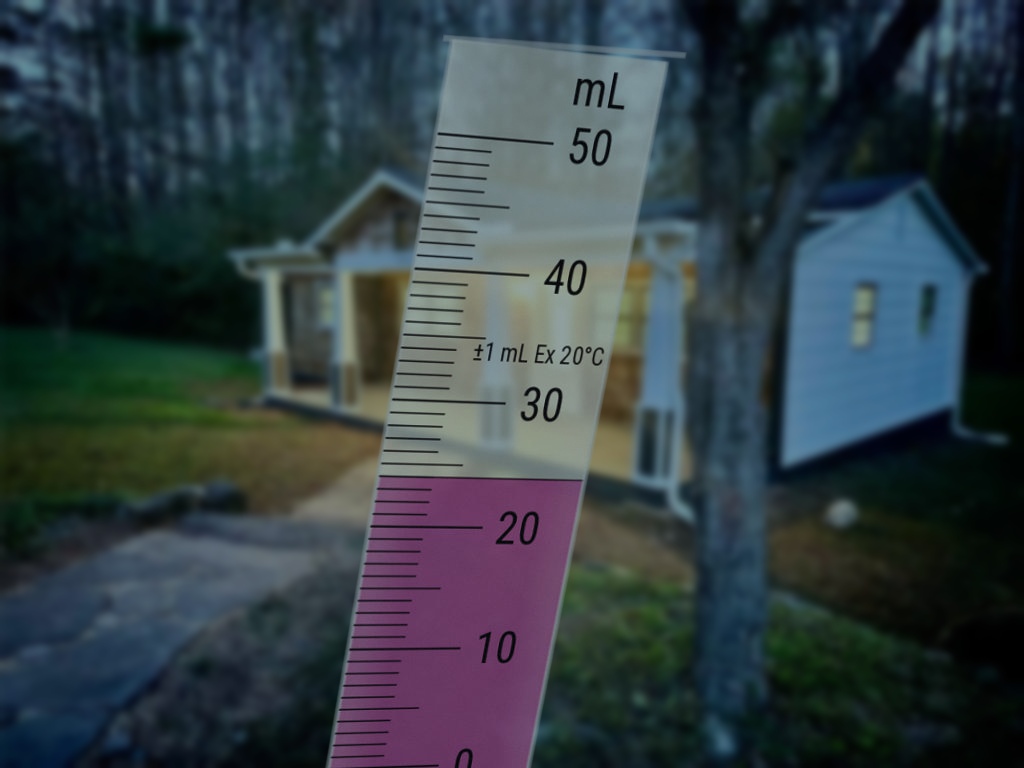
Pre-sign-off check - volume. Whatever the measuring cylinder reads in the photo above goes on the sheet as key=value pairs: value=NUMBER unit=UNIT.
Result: value=24 unit=mL
